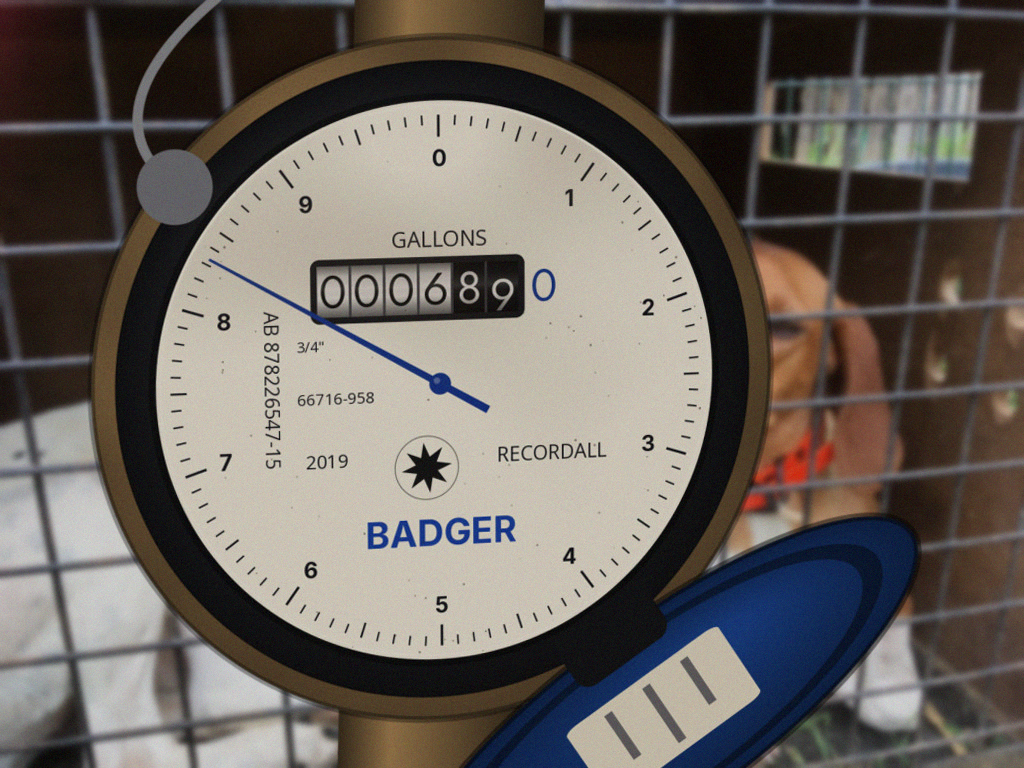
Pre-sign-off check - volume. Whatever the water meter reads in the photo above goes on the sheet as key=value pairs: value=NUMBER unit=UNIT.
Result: value=6888.3 unit=gal
